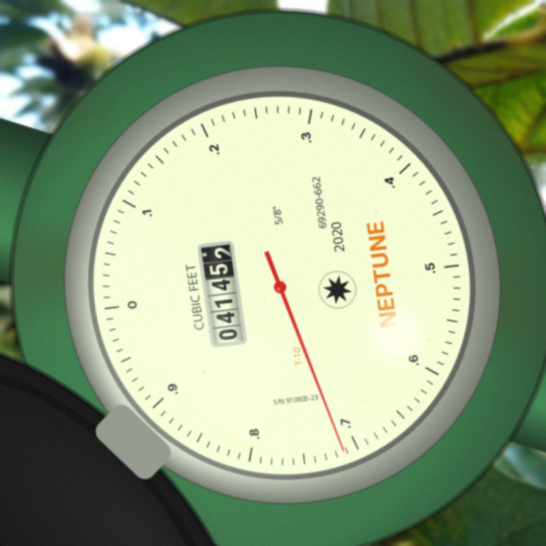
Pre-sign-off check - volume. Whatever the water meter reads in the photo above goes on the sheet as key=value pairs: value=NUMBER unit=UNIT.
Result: value=41451.71 unit=ft³
